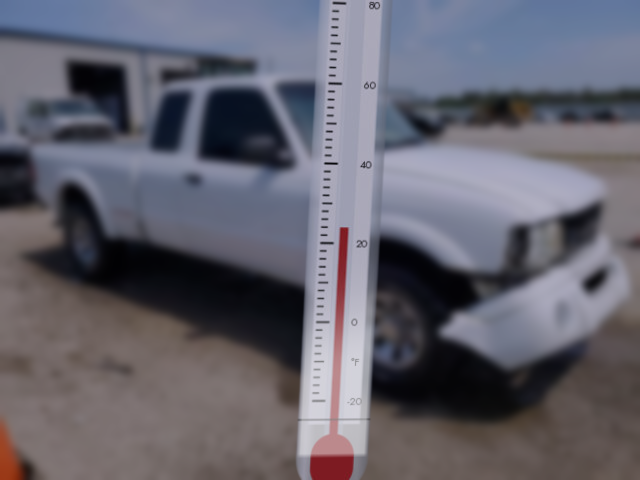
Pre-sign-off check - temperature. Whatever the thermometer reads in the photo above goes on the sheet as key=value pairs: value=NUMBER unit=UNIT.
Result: value=24 unit=°F
